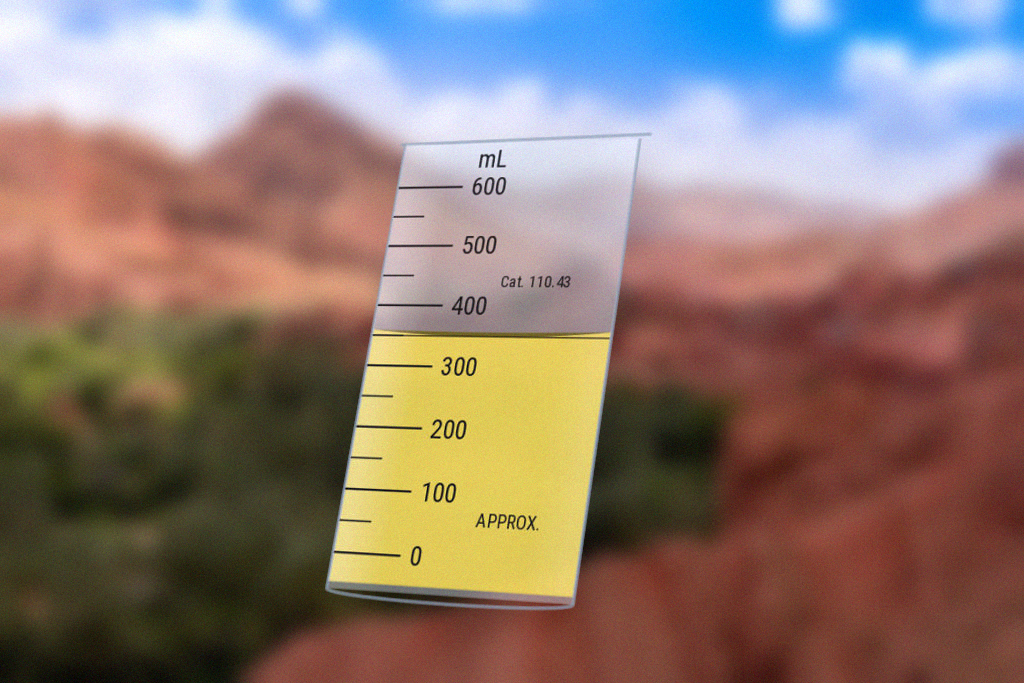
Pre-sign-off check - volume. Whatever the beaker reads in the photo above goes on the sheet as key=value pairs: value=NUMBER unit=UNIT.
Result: value=350 unit=mL
